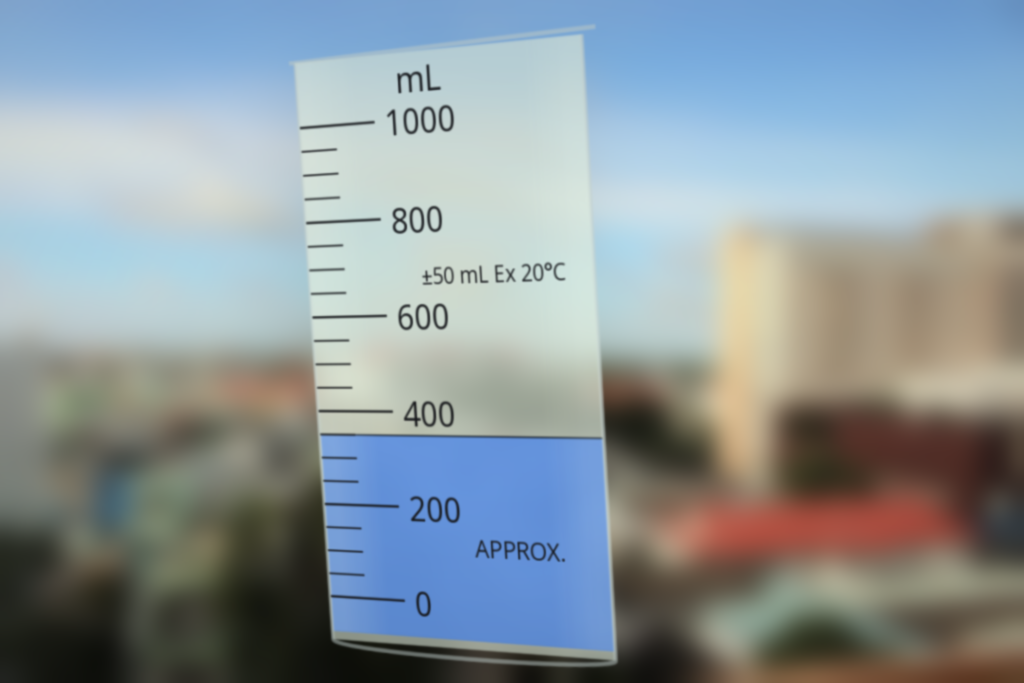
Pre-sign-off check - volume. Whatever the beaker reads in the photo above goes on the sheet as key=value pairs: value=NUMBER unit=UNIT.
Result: value=350 unit=mL
